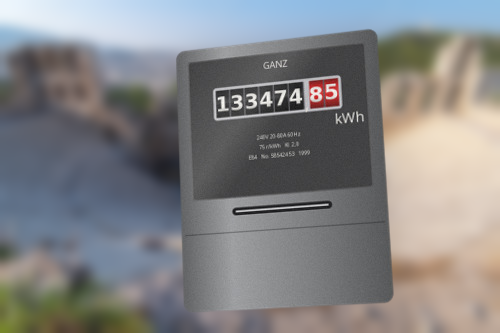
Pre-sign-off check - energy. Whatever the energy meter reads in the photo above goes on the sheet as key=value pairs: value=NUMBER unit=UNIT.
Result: value=133474.85 unit=kWh
